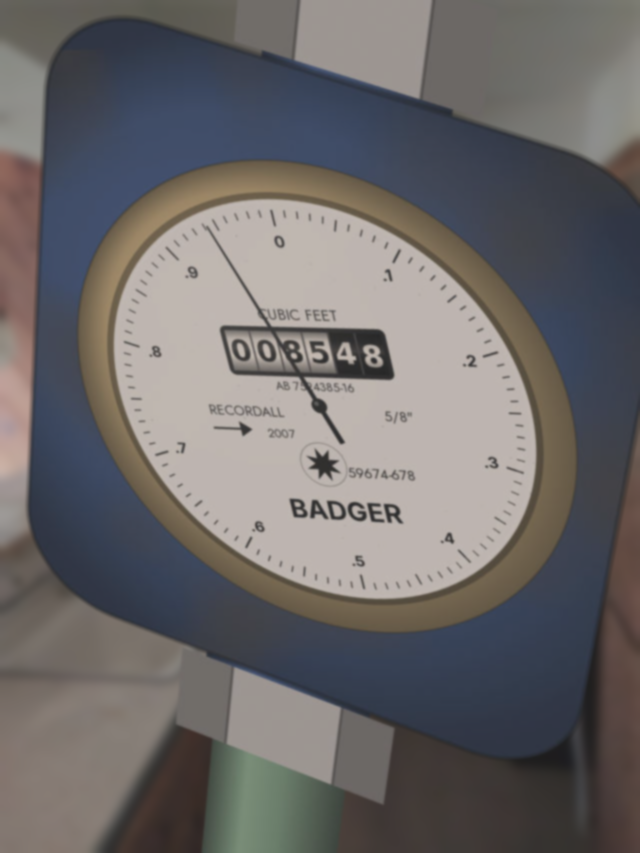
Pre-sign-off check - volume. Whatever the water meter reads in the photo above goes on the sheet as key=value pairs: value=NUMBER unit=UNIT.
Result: value=8547.94 unit=ft³
